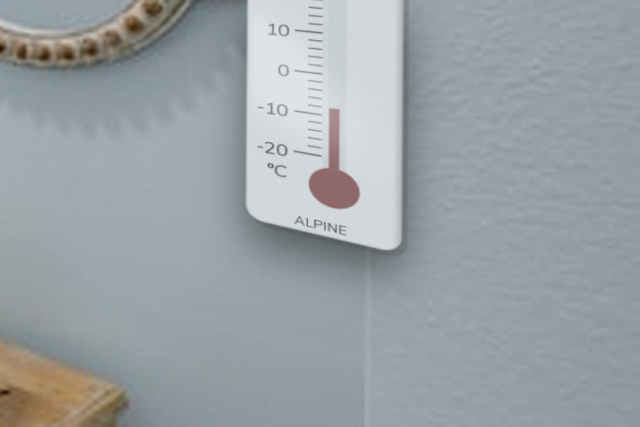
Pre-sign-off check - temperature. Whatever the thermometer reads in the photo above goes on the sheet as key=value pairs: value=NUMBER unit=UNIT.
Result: value=-8 unit=°C
